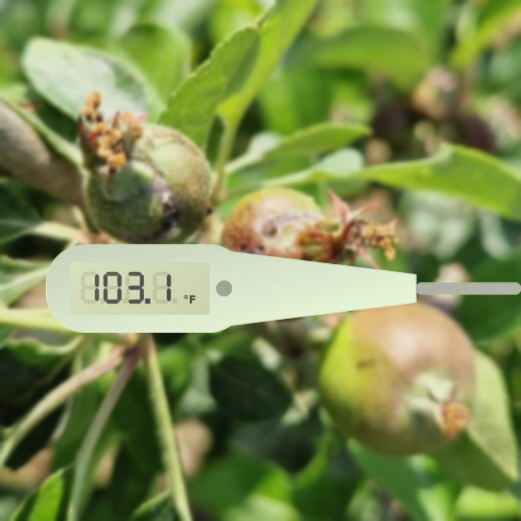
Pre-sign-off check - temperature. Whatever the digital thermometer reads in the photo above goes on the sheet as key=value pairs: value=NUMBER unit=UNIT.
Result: value=103.1 unit=°F
